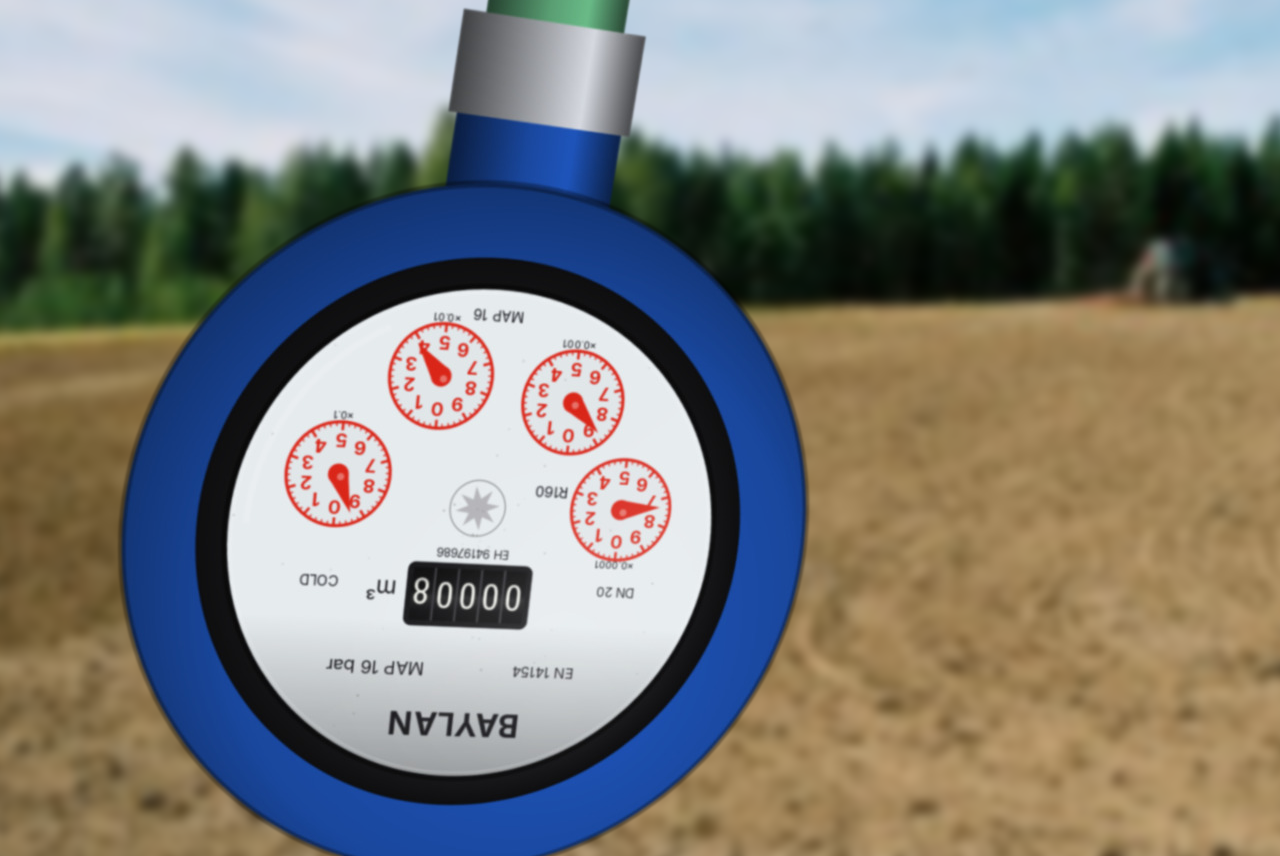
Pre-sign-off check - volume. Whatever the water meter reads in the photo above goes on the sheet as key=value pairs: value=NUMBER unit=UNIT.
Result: value=7.9387 unit=m³
